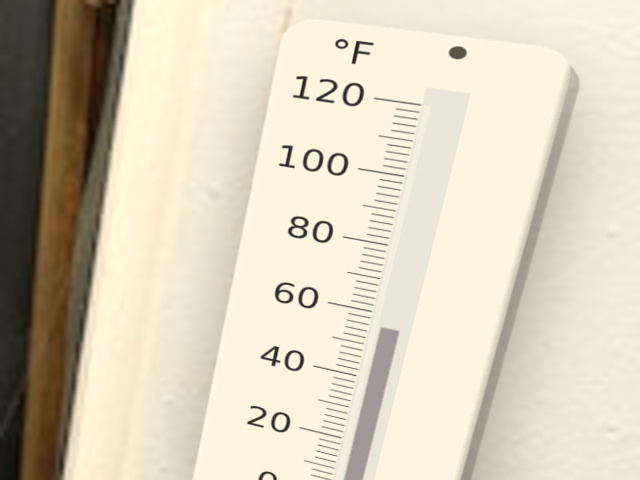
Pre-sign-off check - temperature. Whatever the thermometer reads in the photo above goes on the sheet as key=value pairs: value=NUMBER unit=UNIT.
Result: value=56 unit=°F
